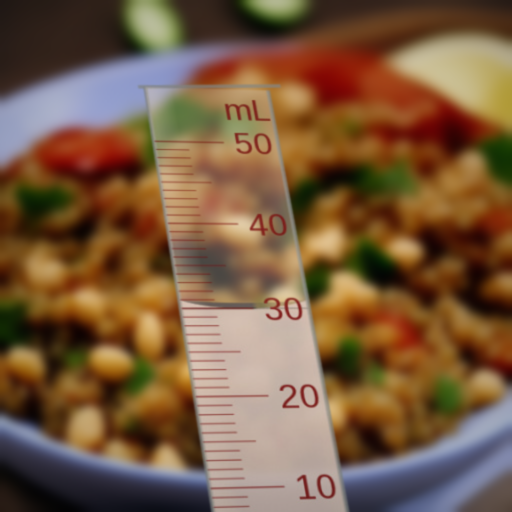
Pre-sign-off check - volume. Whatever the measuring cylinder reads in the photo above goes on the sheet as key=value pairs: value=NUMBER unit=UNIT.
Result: value=30 unit=mL
